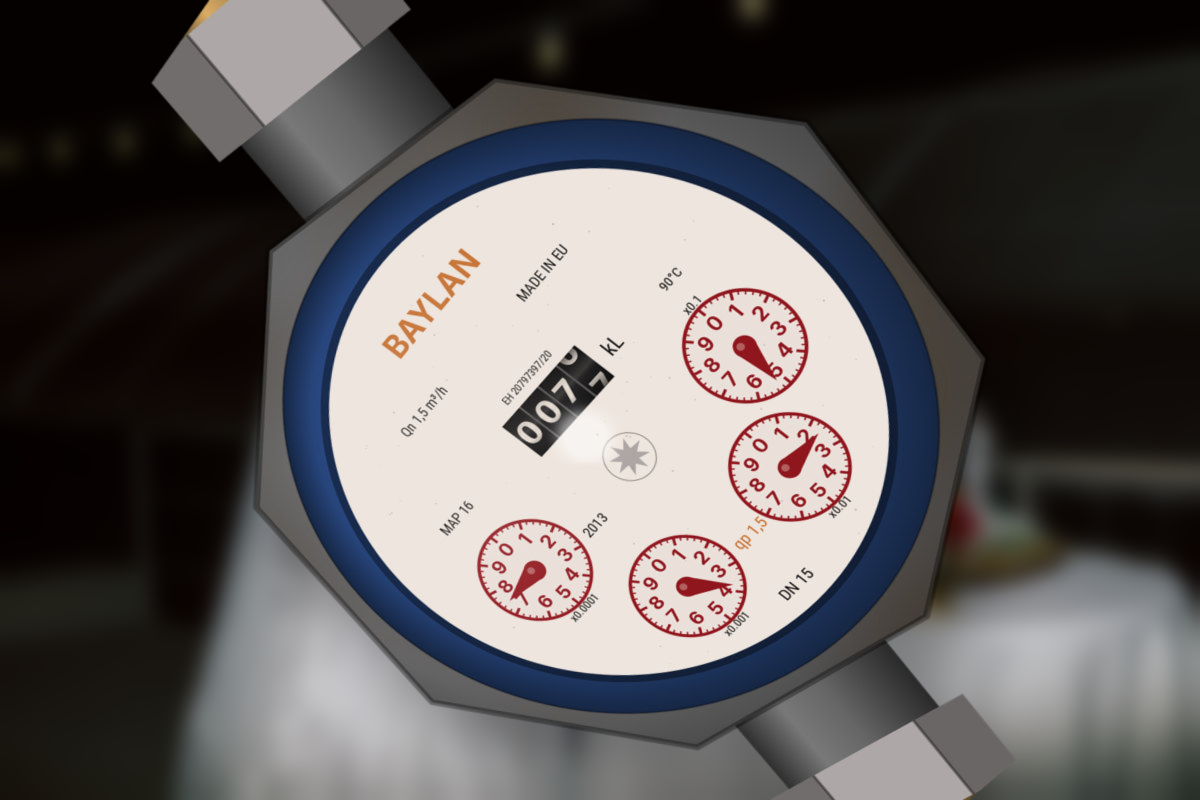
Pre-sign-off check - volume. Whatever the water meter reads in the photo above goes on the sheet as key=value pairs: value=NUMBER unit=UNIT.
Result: value=76.5237 unit=kL
